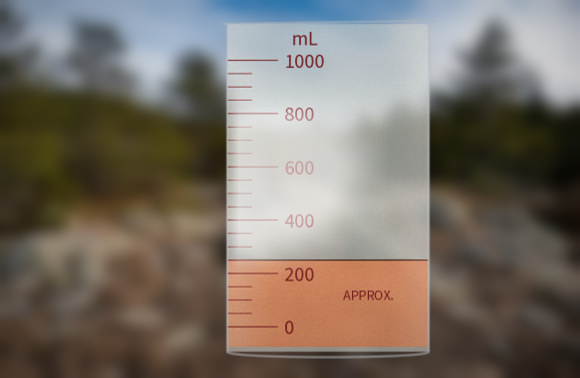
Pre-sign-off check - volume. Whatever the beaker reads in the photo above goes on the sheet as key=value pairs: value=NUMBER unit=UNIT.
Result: value=250 unit=mL
